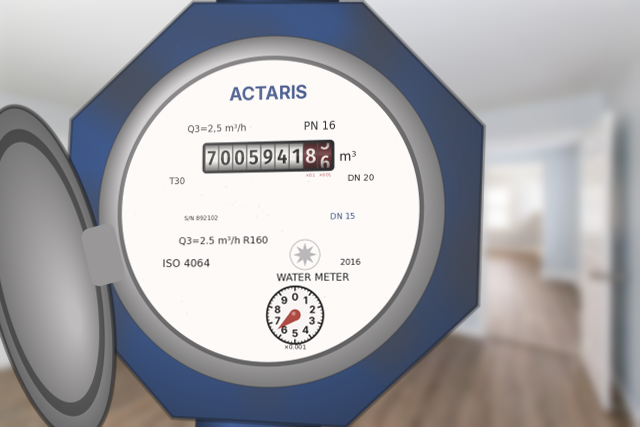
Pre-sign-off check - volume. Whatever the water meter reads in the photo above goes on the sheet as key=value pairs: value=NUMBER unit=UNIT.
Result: value=7005941.856 unit=m³
